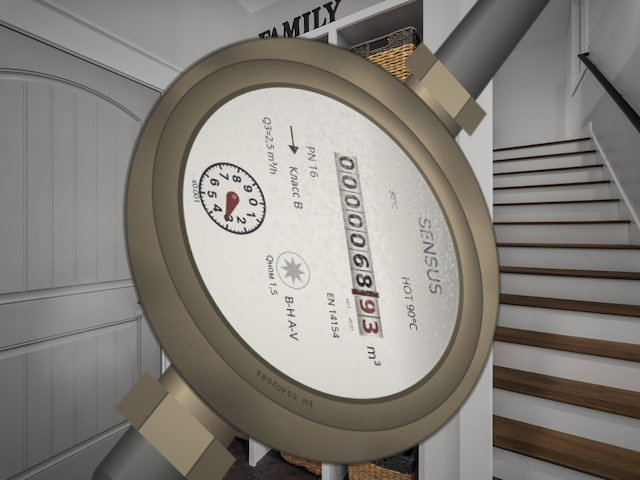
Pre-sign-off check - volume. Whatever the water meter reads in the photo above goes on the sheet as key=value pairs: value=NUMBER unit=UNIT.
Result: value=68.933 unit=m³
